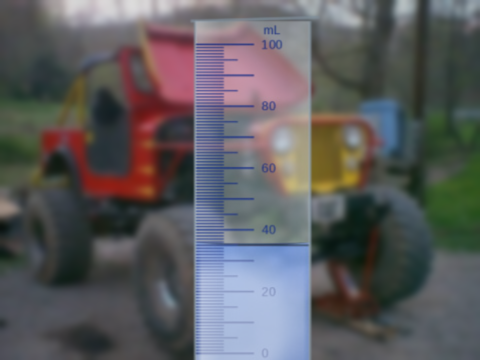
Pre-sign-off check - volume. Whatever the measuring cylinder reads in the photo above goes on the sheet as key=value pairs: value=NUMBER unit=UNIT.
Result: value=35 unit=mL
